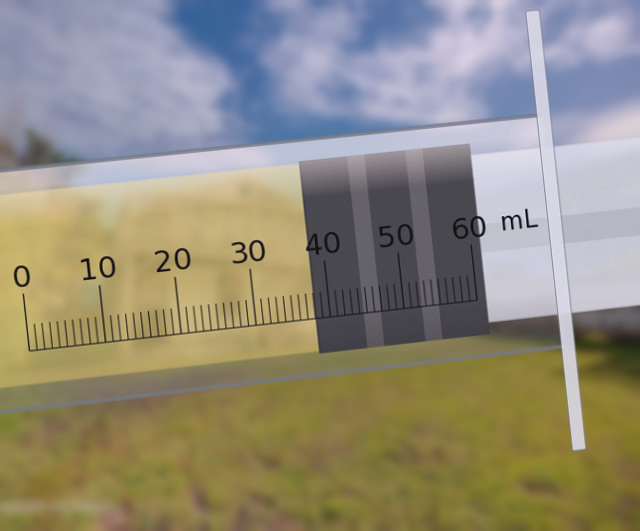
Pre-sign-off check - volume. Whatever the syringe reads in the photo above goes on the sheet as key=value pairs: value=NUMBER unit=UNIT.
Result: value=38 unit=mL
